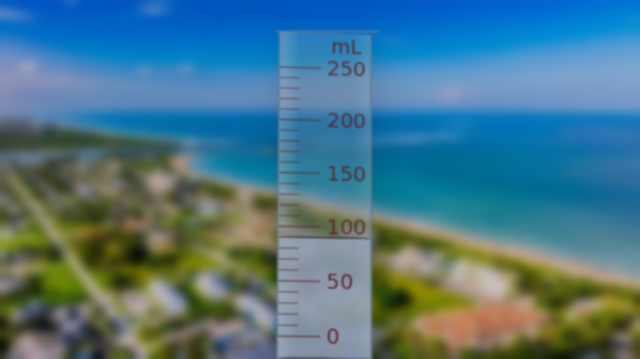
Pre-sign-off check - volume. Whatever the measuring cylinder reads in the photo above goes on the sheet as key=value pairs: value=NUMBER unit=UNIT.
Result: value=90 unit=mL
